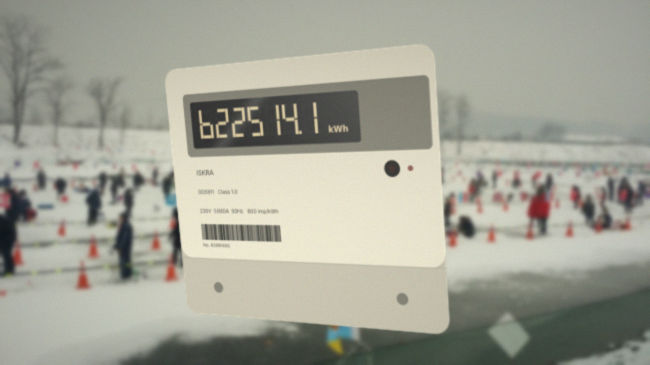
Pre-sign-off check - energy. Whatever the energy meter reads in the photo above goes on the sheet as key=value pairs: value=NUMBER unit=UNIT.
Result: value=622514.1 unit=kWh
